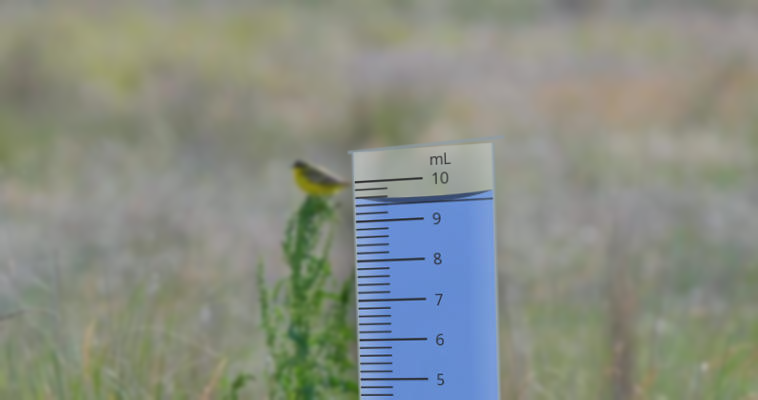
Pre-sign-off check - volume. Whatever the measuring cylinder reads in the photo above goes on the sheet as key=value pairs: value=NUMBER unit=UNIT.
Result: value=9.4 unit=mL
